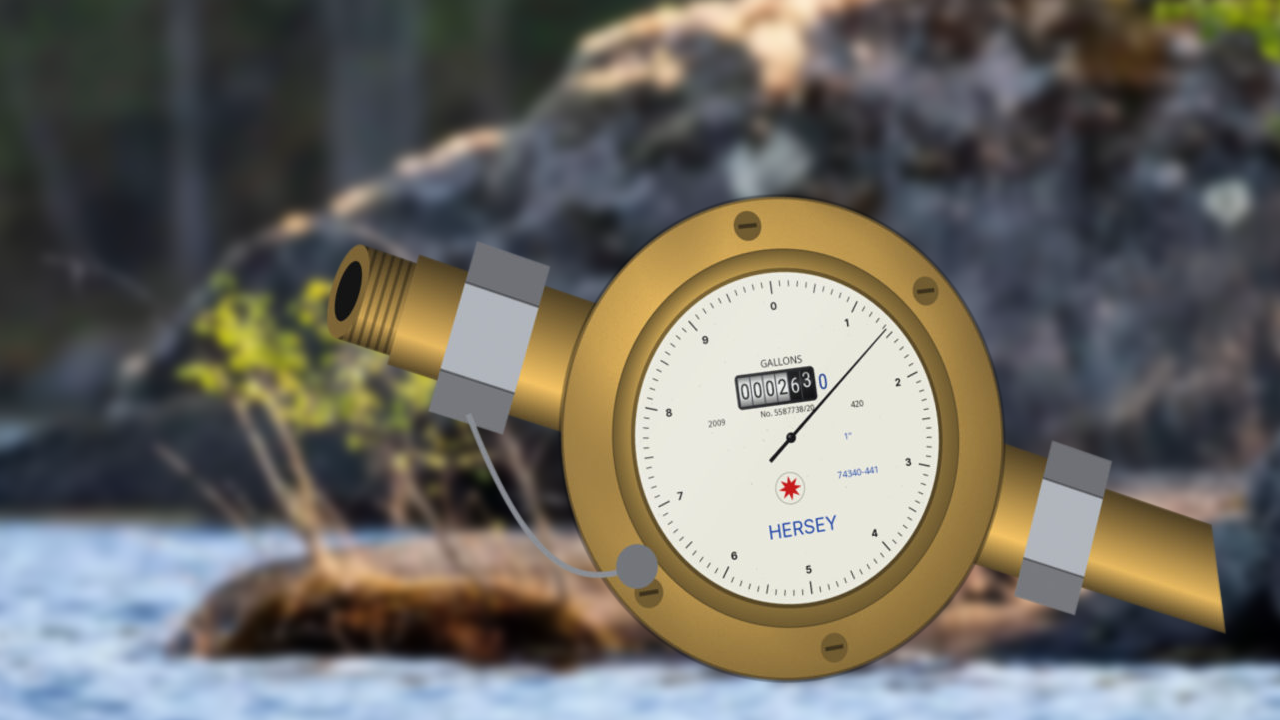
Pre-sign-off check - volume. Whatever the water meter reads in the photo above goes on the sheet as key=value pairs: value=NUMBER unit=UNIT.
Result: value=2631.4 unit=gal
